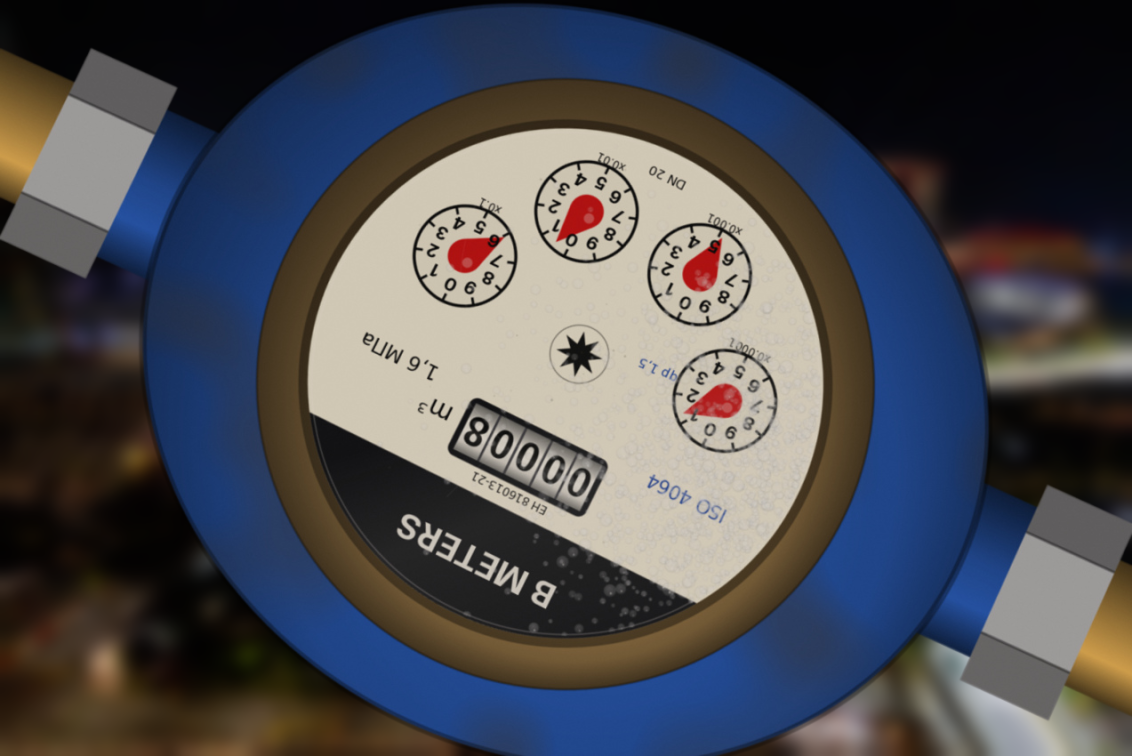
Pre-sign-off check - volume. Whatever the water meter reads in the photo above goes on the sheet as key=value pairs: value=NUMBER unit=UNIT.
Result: value=8.6051 unit=m³
